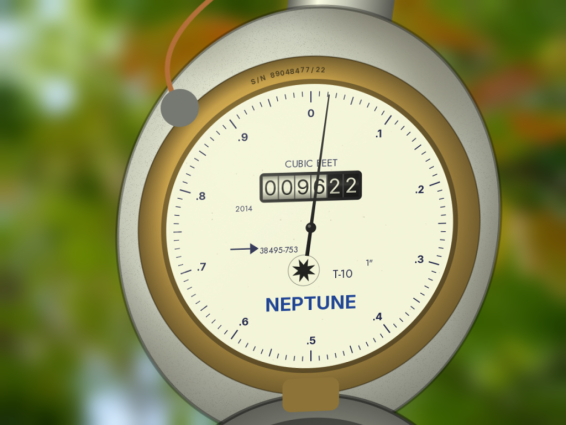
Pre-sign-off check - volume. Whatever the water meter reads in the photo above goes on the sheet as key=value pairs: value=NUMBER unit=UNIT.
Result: value=9622.02 unit=ft³
